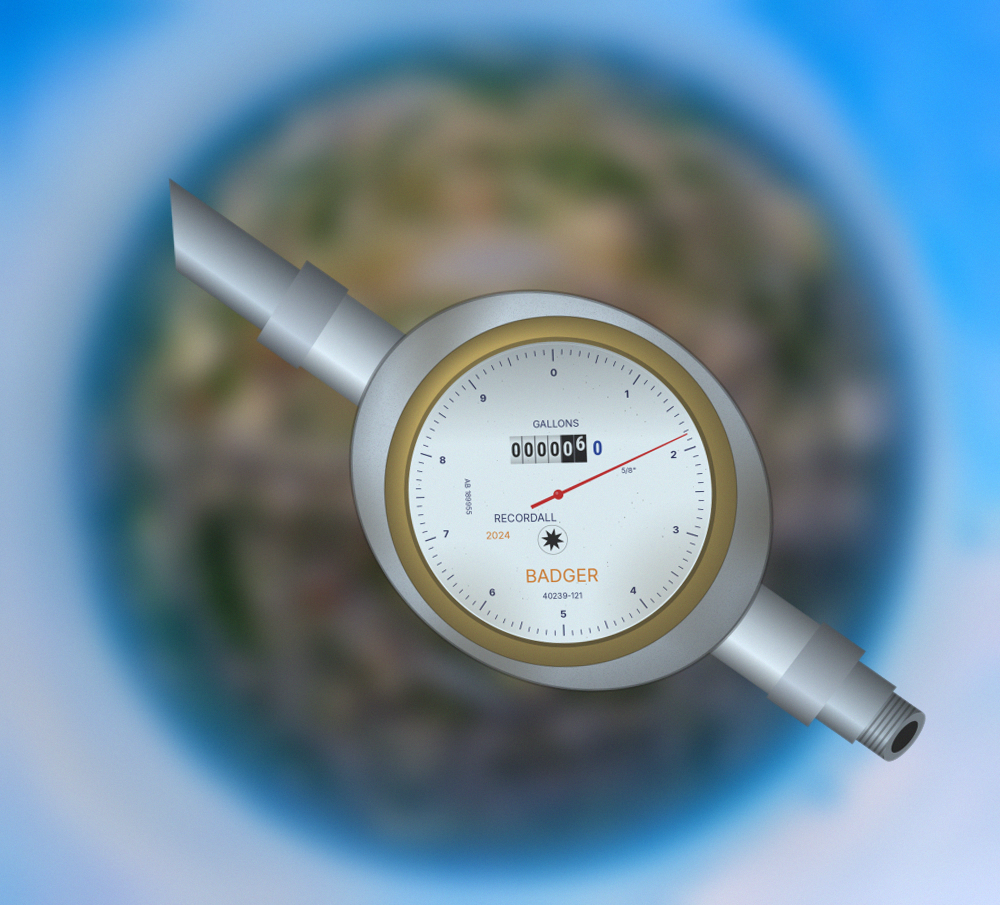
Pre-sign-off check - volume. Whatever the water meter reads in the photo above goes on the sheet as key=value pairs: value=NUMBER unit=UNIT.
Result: value=61.8 unit=gal
